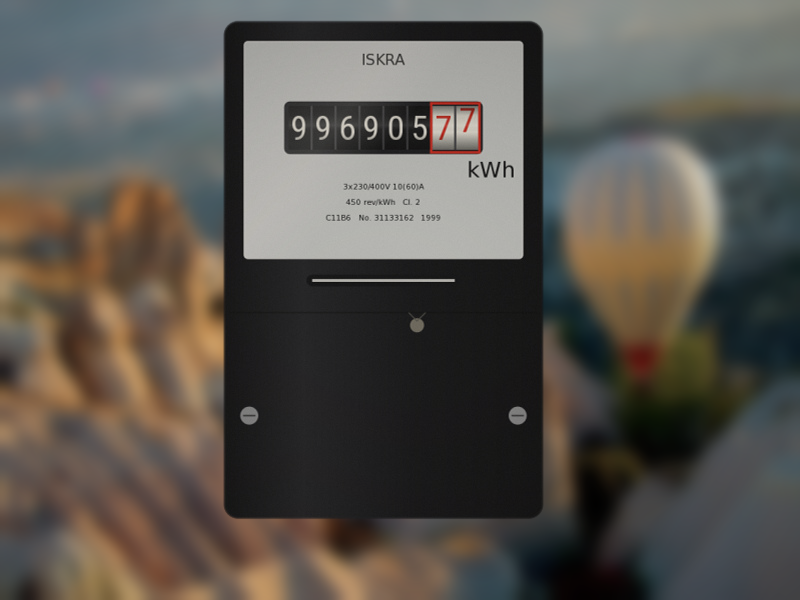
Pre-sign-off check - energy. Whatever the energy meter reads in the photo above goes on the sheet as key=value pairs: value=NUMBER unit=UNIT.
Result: value=996905.77 unit=kWh
